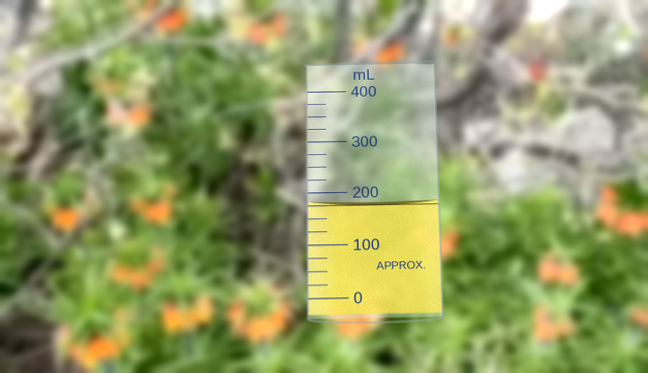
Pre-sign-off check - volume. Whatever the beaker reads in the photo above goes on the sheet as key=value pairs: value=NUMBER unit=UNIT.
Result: value=175 unit=mL
